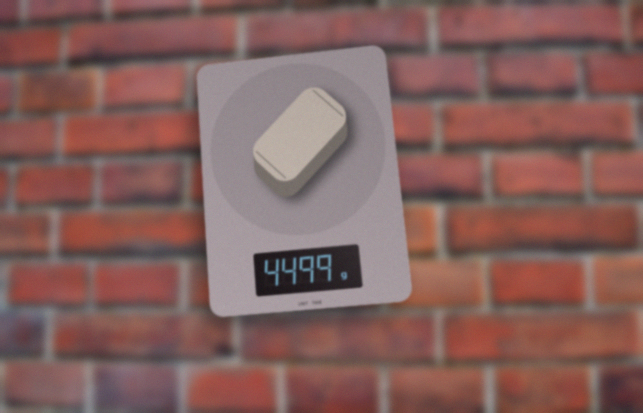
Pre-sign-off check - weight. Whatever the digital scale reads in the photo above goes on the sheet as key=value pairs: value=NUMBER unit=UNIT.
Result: value=4499 unit=g
